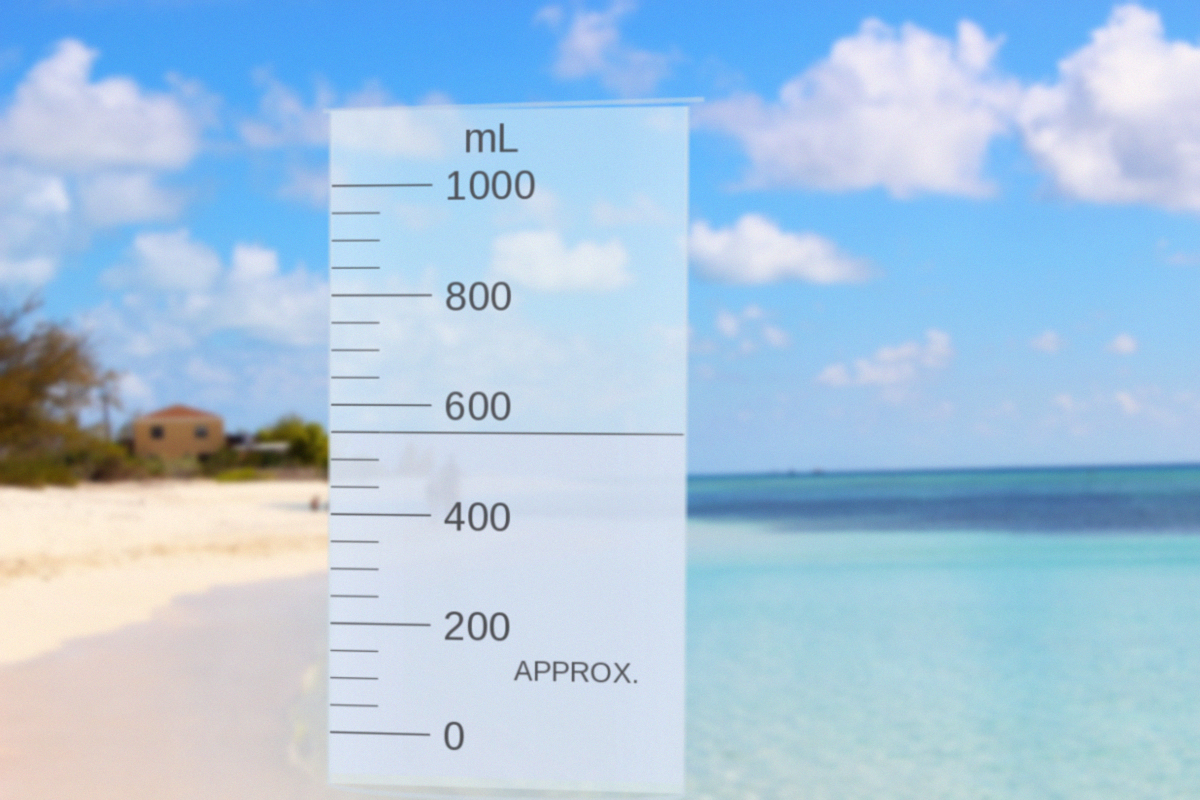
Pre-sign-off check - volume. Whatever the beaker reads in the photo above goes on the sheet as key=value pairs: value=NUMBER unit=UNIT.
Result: value=550 unit=mL
